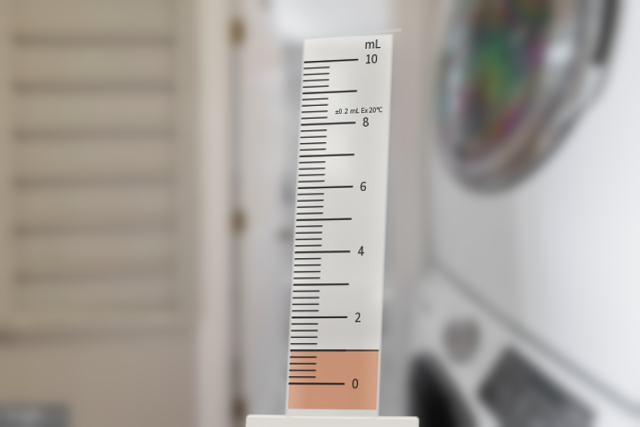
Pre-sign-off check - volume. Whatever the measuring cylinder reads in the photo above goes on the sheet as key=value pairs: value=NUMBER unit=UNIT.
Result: value=1 unit=mL
